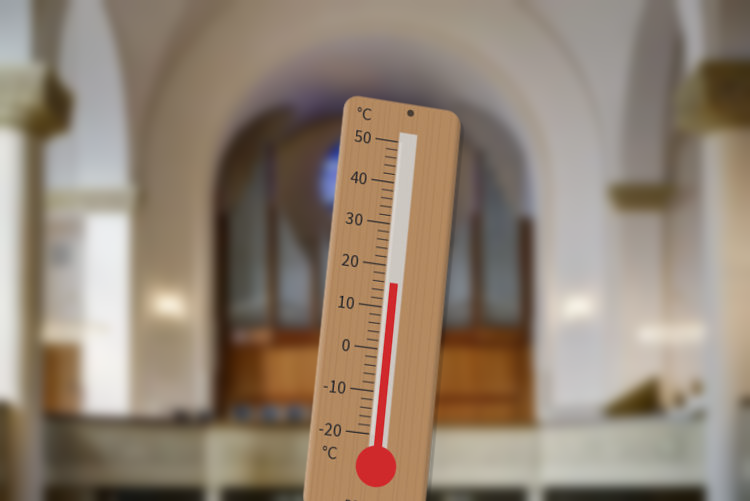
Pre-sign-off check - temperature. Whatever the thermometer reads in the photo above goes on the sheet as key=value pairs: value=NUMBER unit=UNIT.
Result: value=16 unit=°C
